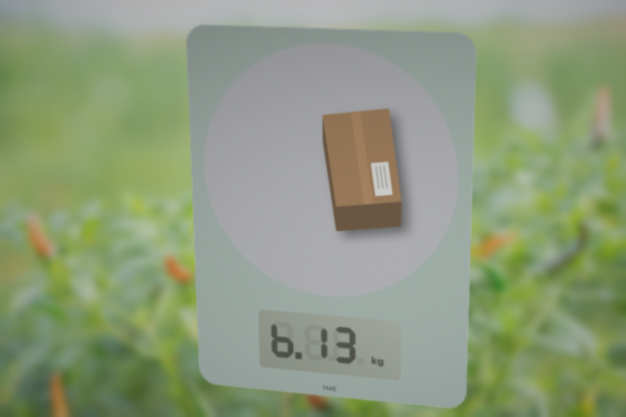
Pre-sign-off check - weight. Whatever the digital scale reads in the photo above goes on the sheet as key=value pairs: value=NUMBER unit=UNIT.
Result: value=6.13 unit=kg
